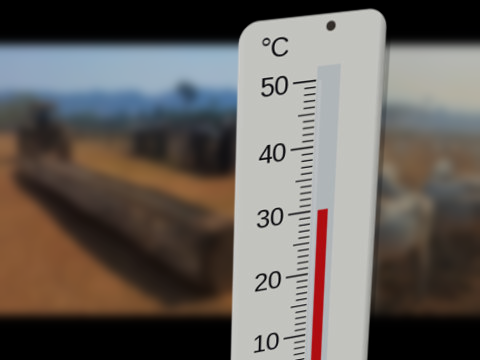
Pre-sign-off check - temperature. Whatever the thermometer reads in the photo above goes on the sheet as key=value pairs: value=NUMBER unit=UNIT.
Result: value=30 unit=°C
